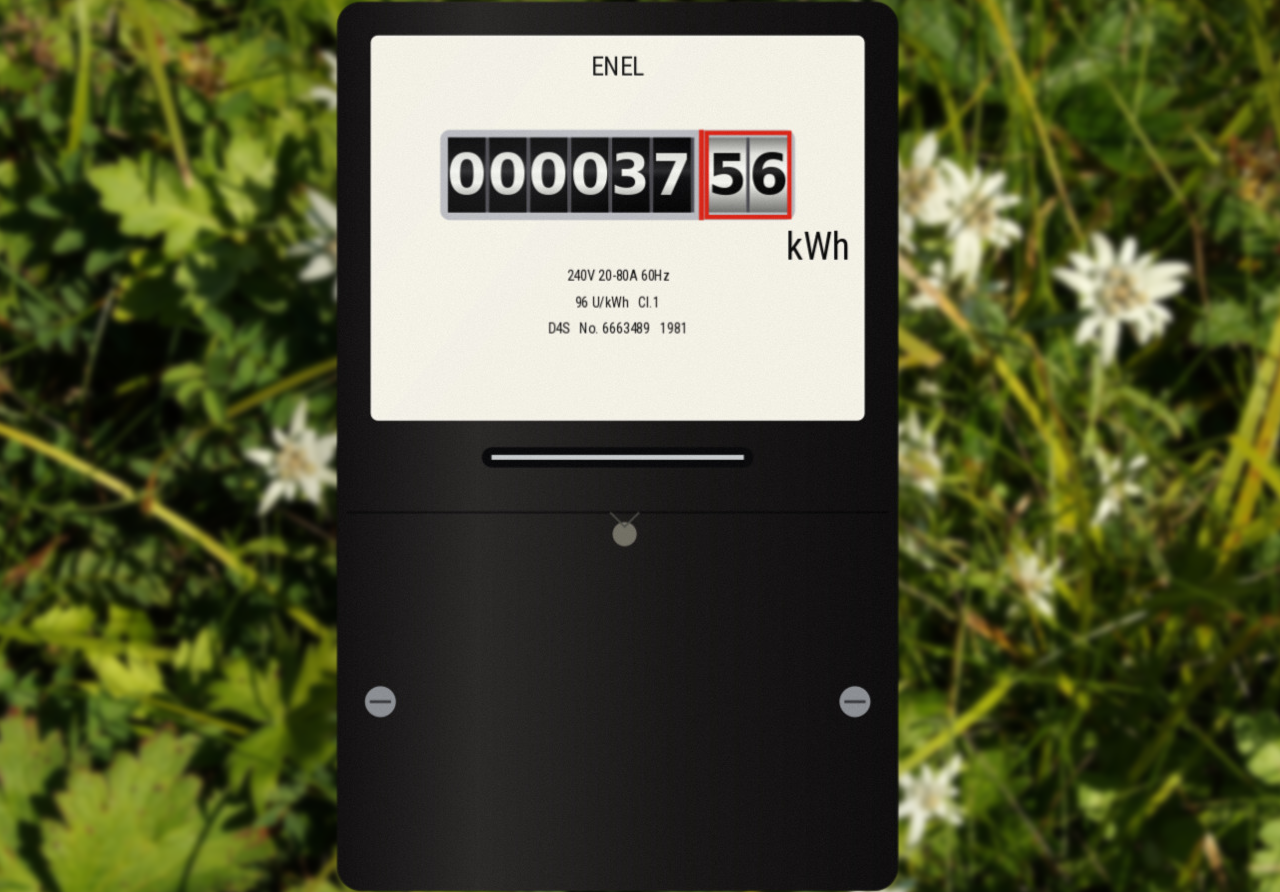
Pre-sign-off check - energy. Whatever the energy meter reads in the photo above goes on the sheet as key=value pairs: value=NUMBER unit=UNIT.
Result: value=37.56 unit=kWh
